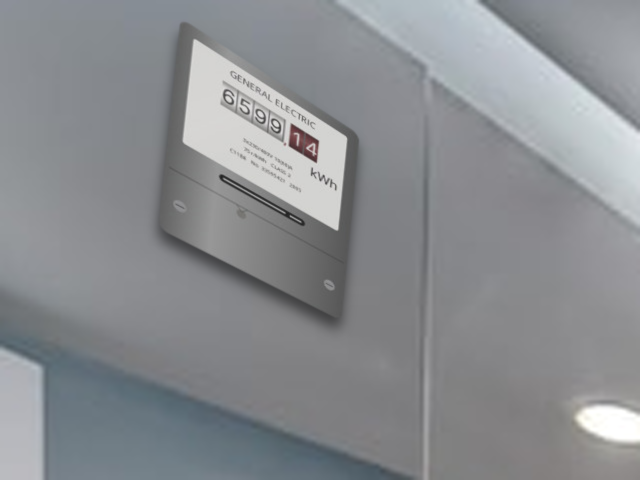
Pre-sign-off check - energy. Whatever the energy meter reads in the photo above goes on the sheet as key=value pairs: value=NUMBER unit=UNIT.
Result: value=6599.14 unit=kWh
